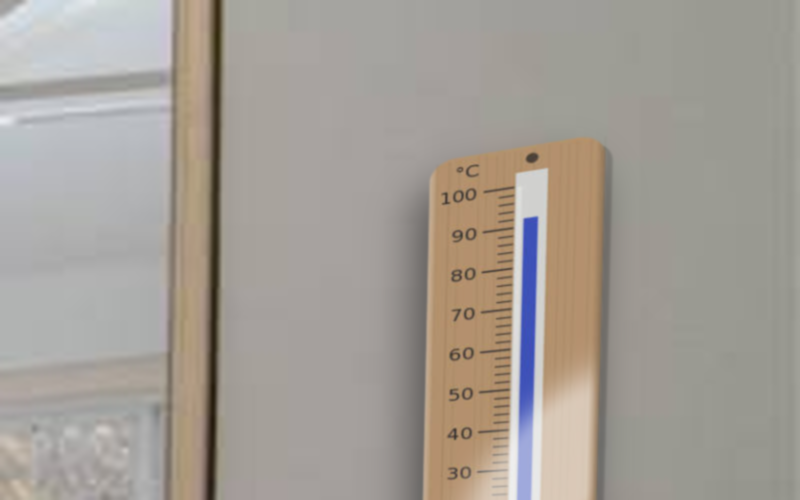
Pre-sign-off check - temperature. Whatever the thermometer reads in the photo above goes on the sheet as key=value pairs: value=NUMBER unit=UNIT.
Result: value=92 unit=°C
